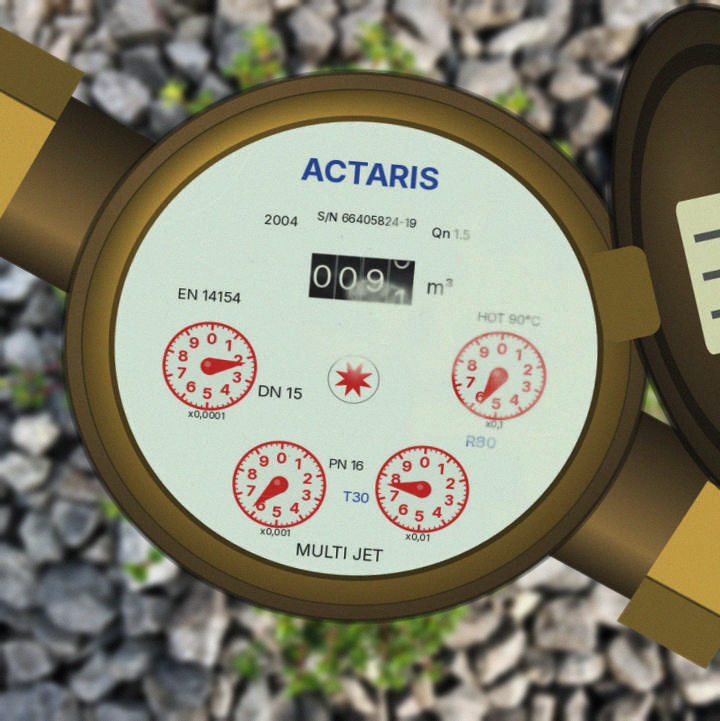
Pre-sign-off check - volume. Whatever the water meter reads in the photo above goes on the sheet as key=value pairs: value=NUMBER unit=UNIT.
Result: value=90.5762 unit=m³
